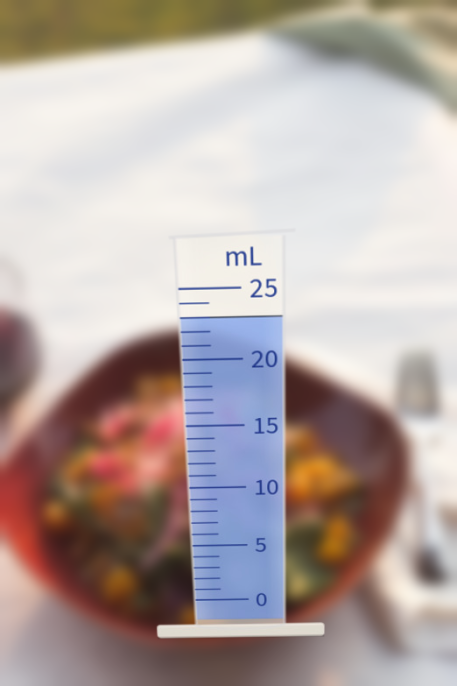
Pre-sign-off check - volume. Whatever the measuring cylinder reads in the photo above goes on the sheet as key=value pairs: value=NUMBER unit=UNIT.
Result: value=23 unit=mL
